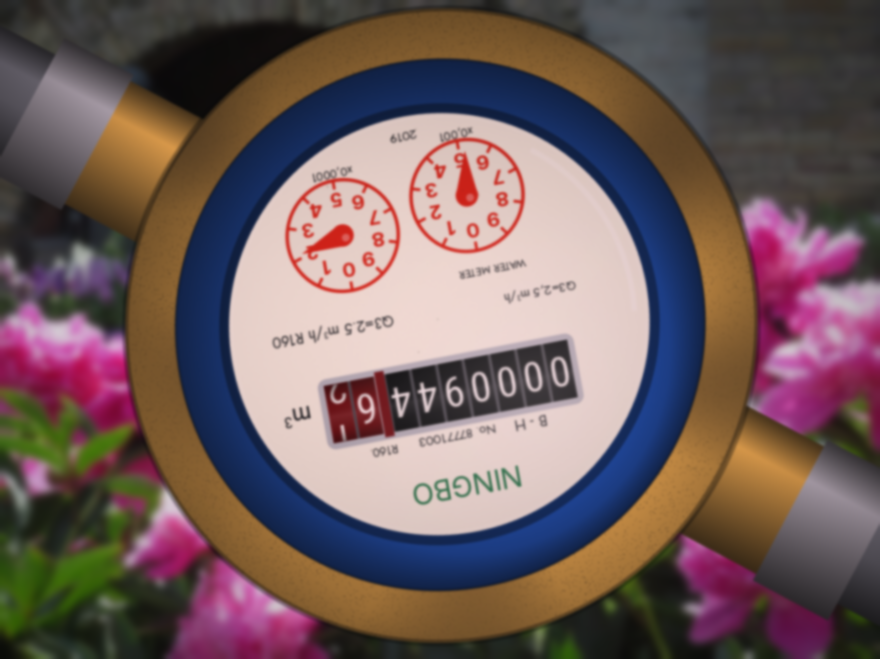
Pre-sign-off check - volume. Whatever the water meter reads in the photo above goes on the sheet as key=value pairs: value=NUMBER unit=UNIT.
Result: value=944.6152 unit=m³
